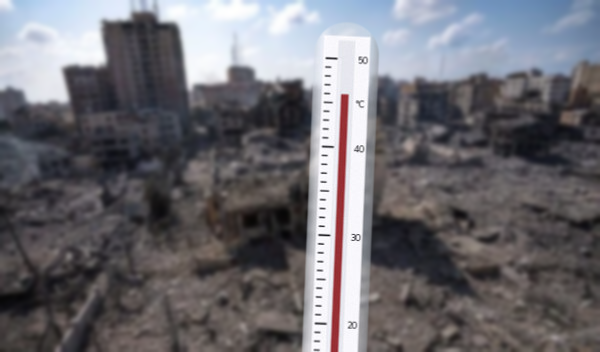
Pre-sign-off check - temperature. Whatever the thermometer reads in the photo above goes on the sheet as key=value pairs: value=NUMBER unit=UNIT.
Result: value=46 unit=°C
